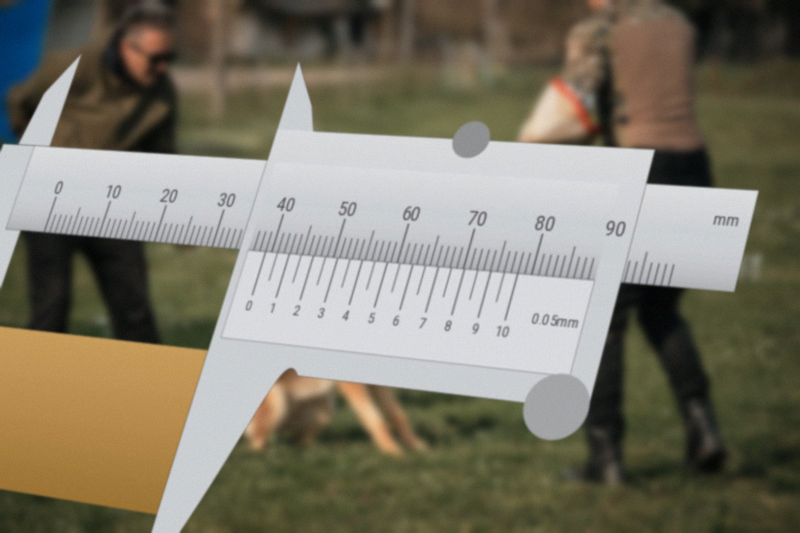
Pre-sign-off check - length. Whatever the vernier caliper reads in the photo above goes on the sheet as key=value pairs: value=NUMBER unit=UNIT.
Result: value=39.0 unit=mm
